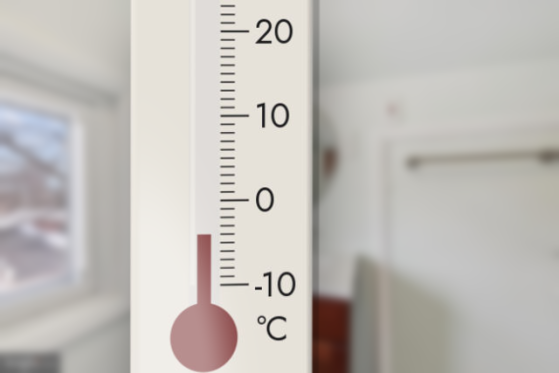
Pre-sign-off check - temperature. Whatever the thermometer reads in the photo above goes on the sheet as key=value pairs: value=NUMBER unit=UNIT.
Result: value=-4 unit=°C
